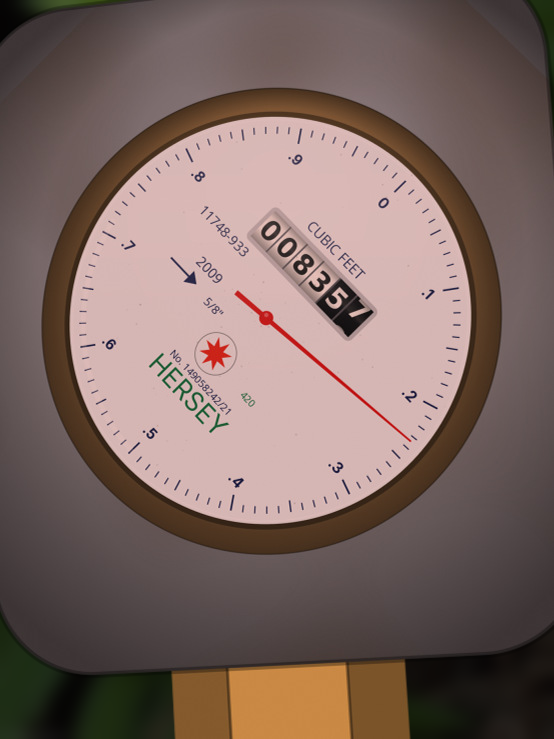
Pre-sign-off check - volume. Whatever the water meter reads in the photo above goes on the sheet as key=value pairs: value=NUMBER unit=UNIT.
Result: value=8357.23 unit=ft³
